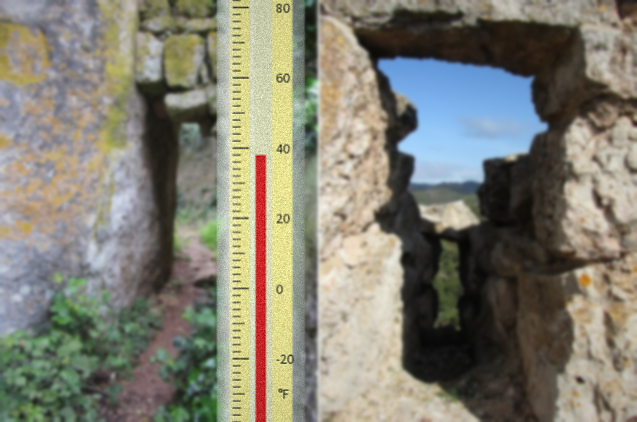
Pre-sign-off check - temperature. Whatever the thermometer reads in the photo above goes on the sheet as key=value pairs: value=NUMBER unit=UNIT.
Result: value=38 unit=°F
